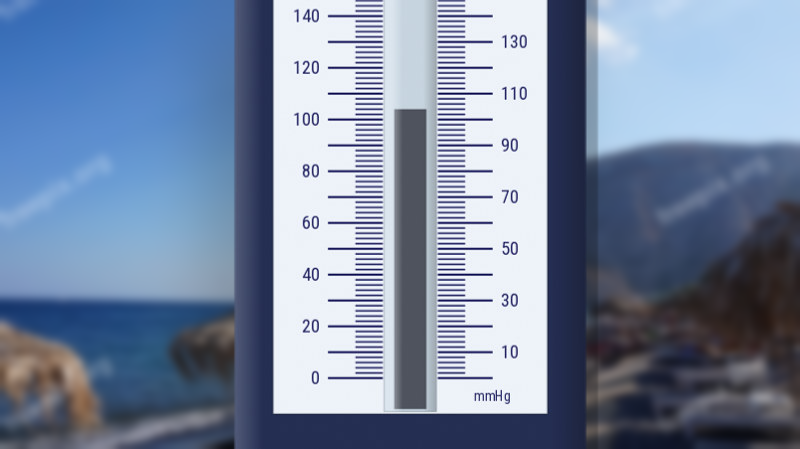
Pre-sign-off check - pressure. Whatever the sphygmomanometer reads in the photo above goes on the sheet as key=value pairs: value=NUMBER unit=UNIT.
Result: value=104 unit=mmHg
